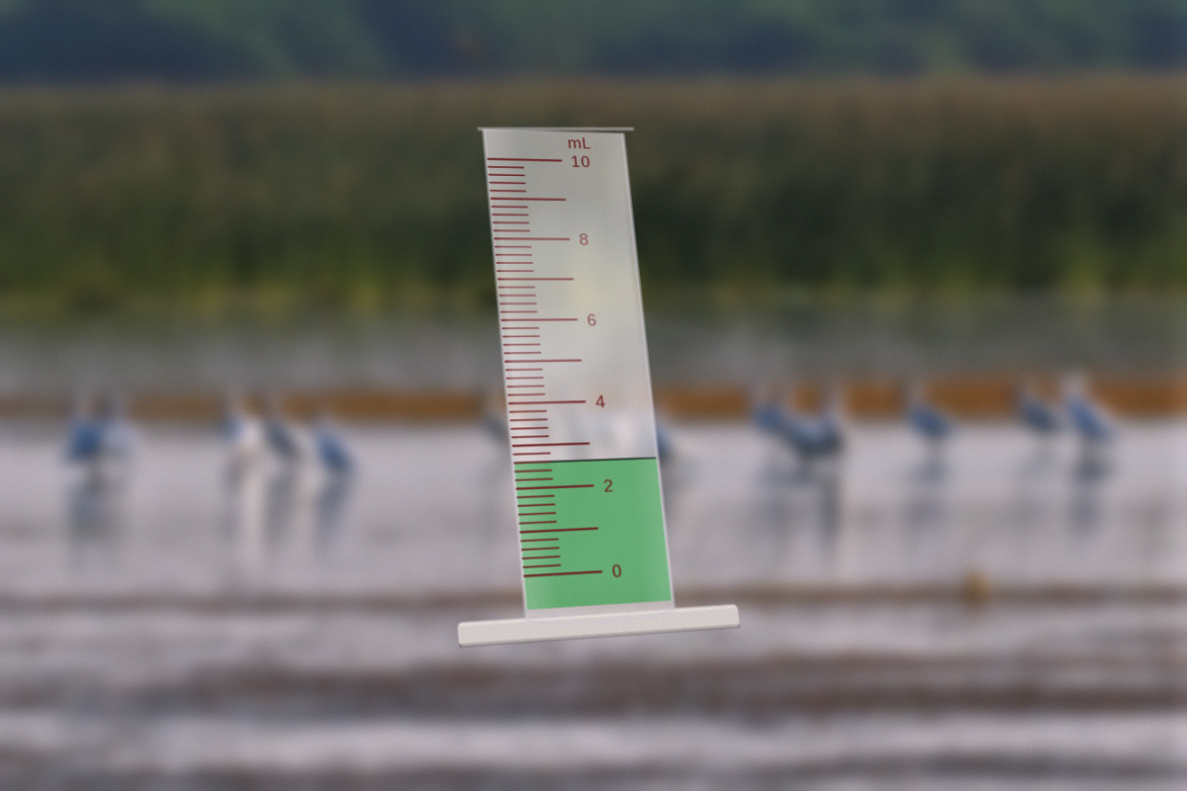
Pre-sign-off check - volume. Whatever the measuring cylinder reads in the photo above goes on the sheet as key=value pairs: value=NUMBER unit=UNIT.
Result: value=2.6 unit=mL
